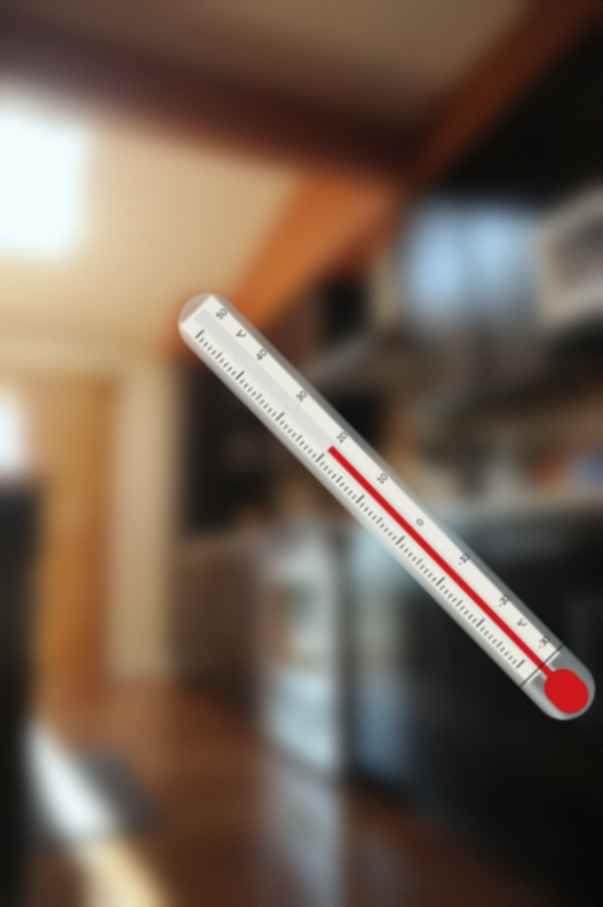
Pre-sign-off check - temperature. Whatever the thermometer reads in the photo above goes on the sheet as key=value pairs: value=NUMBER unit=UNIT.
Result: value=20 unit=°C
